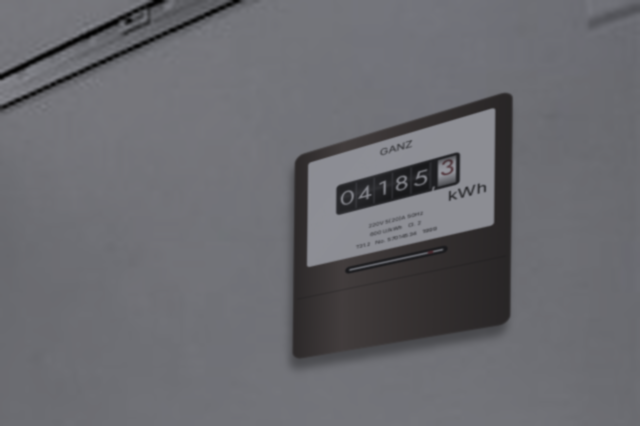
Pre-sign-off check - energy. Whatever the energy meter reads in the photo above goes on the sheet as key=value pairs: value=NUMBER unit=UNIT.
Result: value=4185.3 unit=kWh
